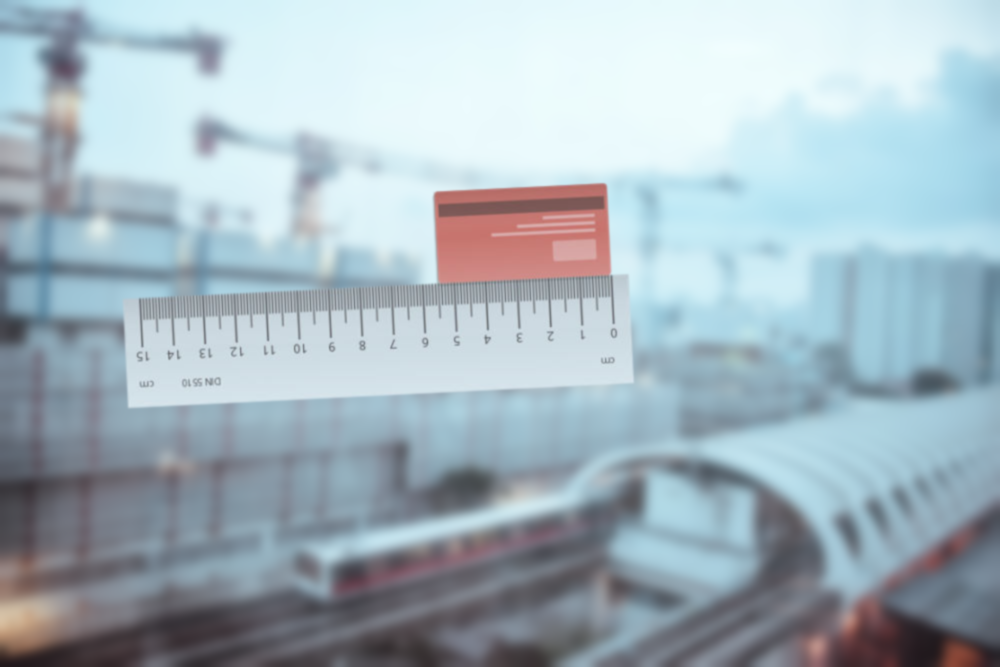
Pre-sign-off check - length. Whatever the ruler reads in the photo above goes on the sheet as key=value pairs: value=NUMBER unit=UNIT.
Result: value=5.5 unit=cm
